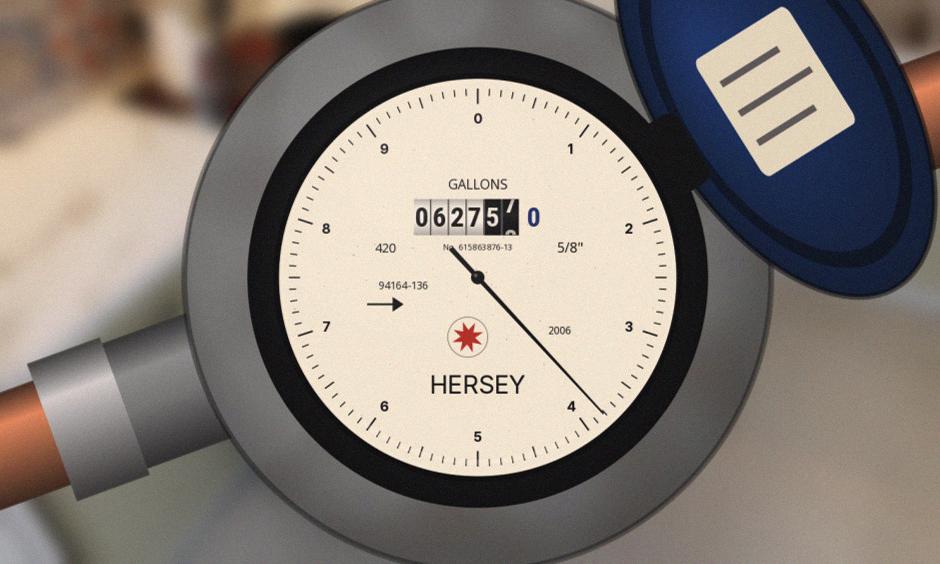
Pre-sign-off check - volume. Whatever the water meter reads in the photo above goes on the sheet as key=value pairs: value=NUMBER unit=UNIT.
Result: value=627573.8 unit=gal
